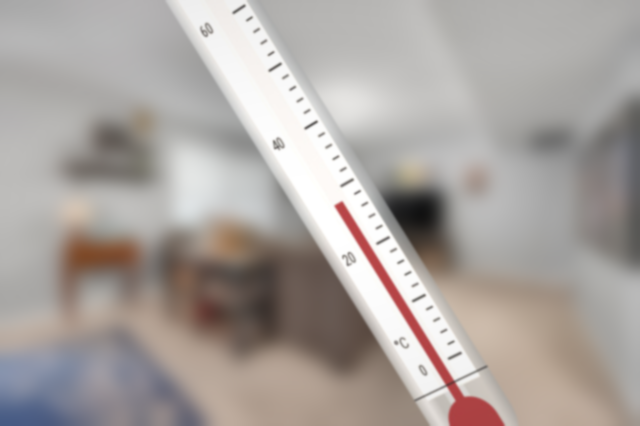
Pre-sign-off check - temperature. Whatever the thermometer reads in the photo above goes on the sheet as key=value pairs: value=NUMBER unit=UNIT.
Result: value=28 unit=°C
